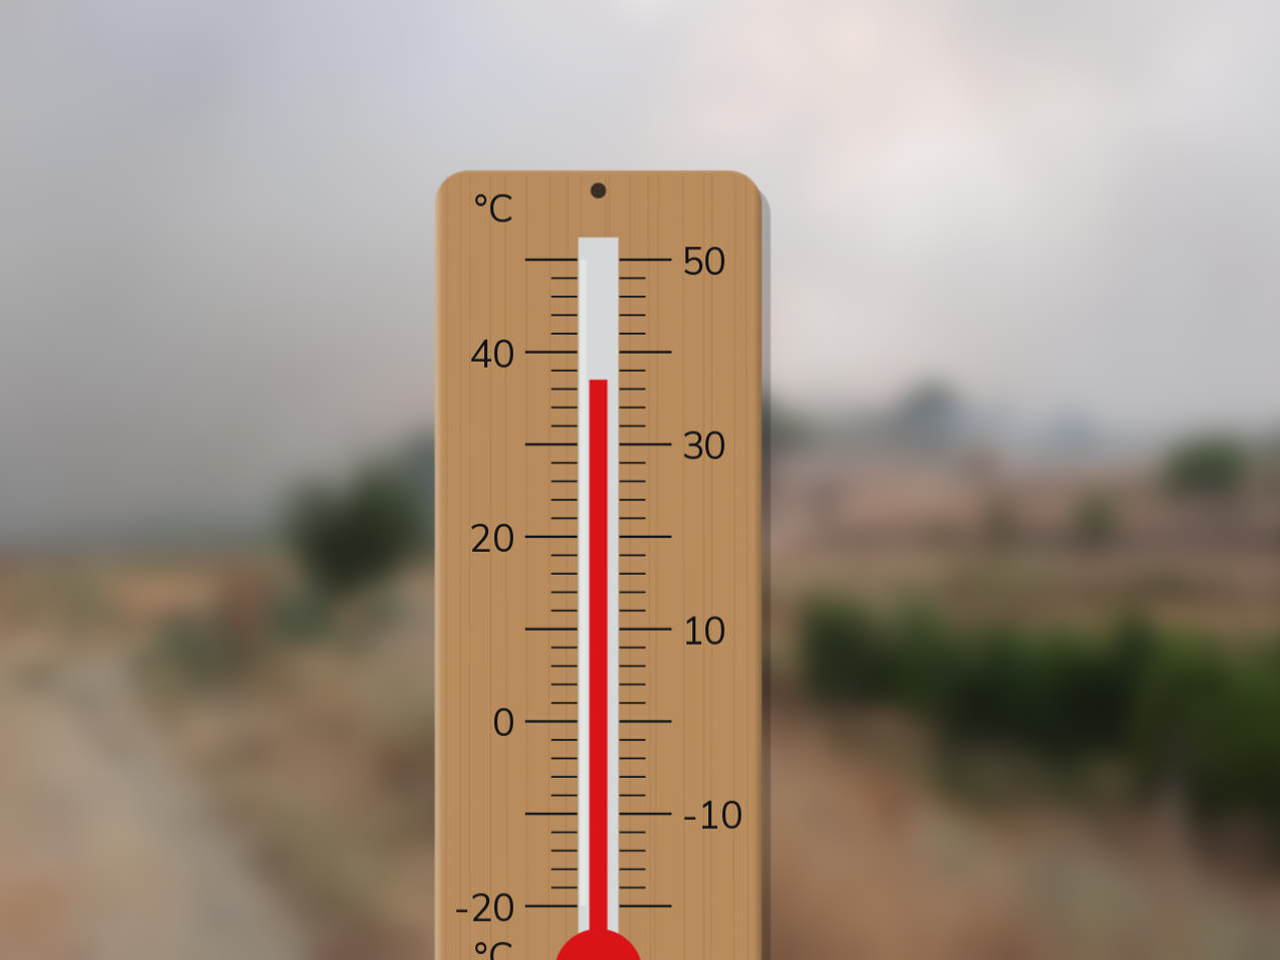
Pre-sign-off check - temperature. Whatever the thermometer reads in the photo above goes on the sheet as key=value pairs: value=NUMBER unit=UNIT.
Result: value=37 unit=°C
